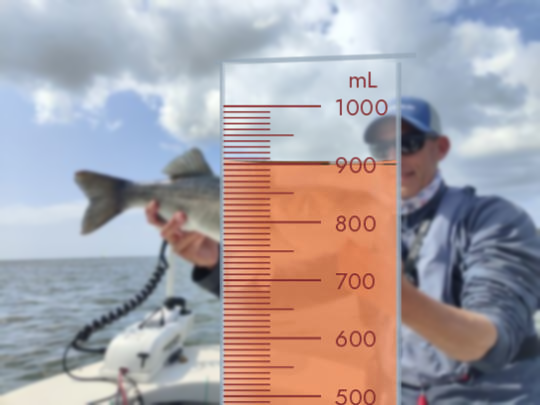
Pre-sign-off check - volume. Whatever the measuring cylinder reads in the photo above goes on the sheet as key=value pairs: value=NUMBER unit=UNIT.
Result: value=900 unit=mL
